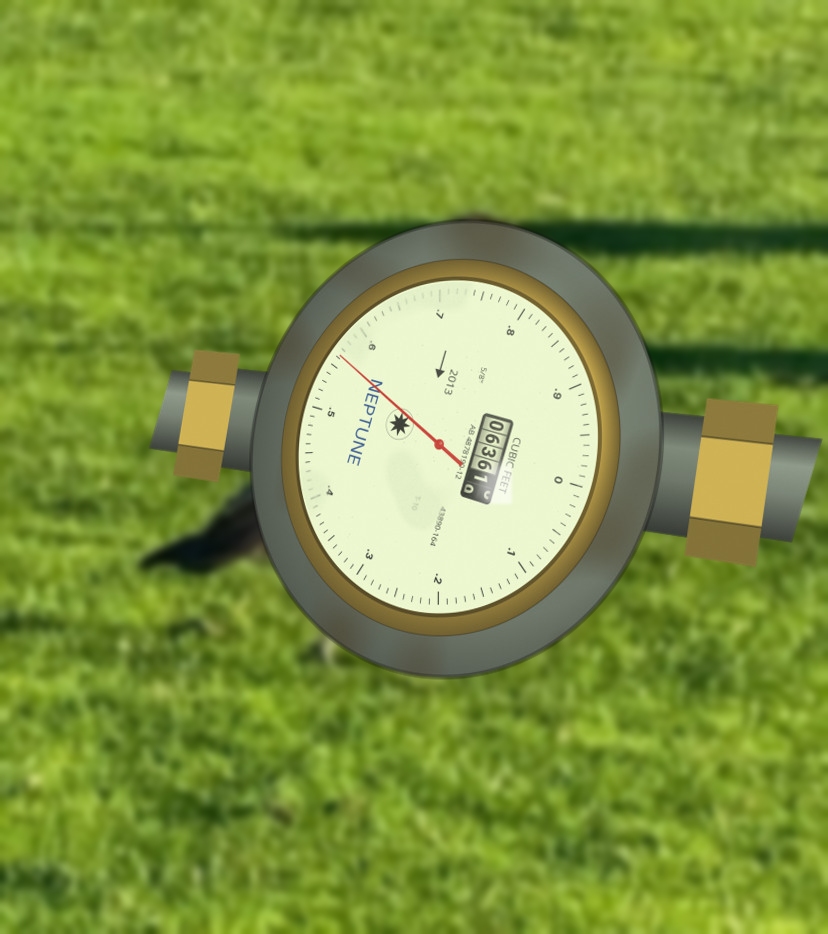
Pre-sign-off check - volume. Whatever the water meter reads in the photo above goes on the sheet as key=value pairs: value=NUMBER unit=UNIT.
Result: value=63618.56 unit=ft³
